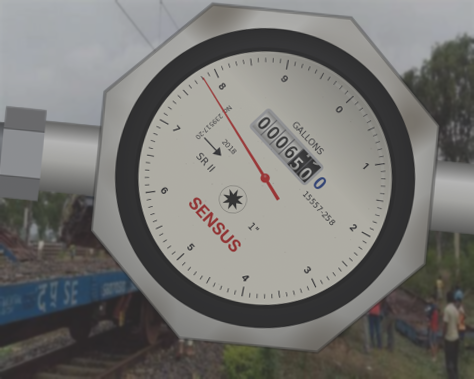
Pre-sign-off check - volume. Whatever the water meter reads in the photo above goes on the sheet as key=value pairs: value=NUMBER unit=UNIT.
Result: value=6497.8 unit=gal
